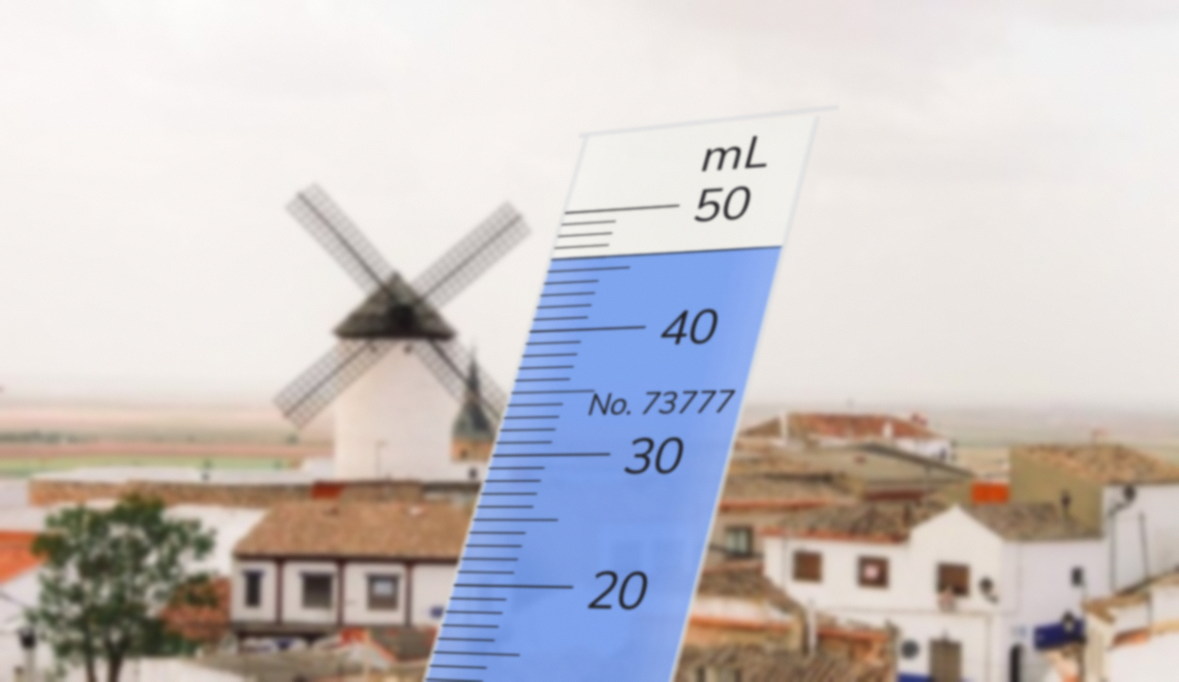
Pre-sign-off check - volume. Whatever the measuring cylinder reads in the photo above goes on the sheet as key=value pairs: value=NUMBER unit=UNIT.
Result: value=46 unit=mL
